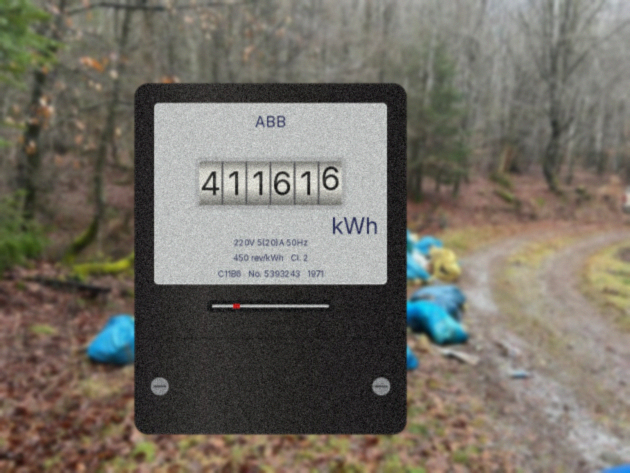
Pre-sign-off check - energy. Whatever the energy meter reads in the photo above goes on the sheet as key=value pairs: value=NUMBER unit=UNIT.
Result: value=411616 unit=kWh
